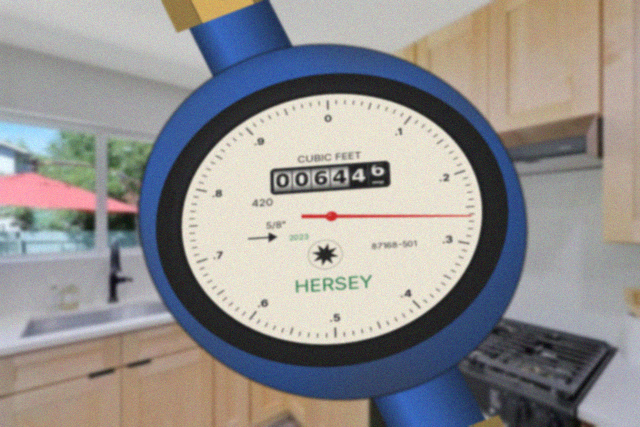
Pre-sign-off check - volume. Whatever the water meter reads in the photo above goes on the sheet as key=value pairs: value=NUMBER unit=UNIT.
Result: value=6446.26 unit=ft³
